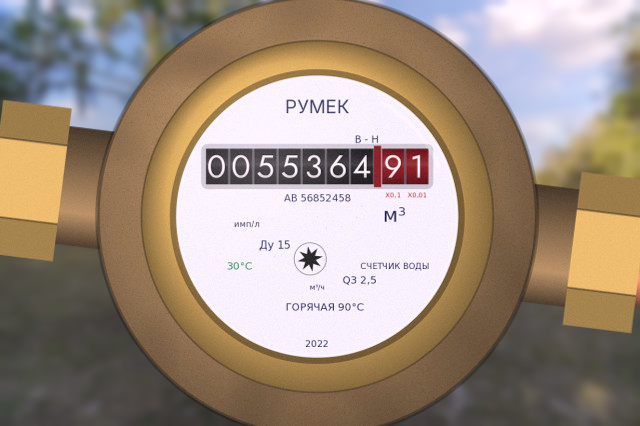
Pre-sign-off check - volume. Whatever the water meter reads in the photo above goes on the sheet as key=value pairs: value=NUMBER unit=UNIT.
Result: value=55364.91 unit=m³
